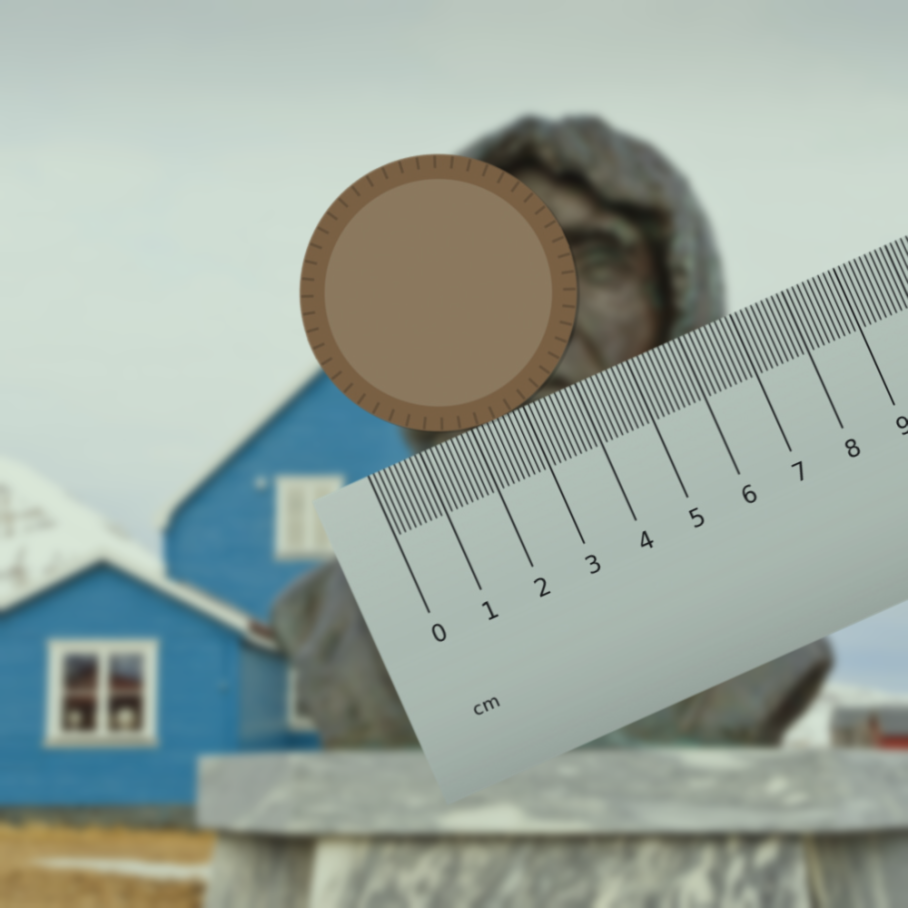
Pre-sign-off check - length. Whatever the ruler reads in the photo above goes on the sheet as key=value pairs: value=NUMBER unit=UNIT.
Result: value=4.9 unit=cm
